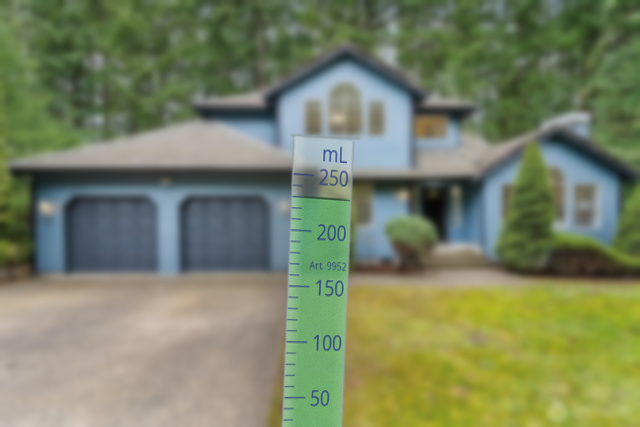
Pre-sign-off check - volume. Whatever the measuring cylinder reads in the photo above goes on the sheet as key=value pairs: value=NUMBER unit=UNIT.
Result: value=230 unit=mL
